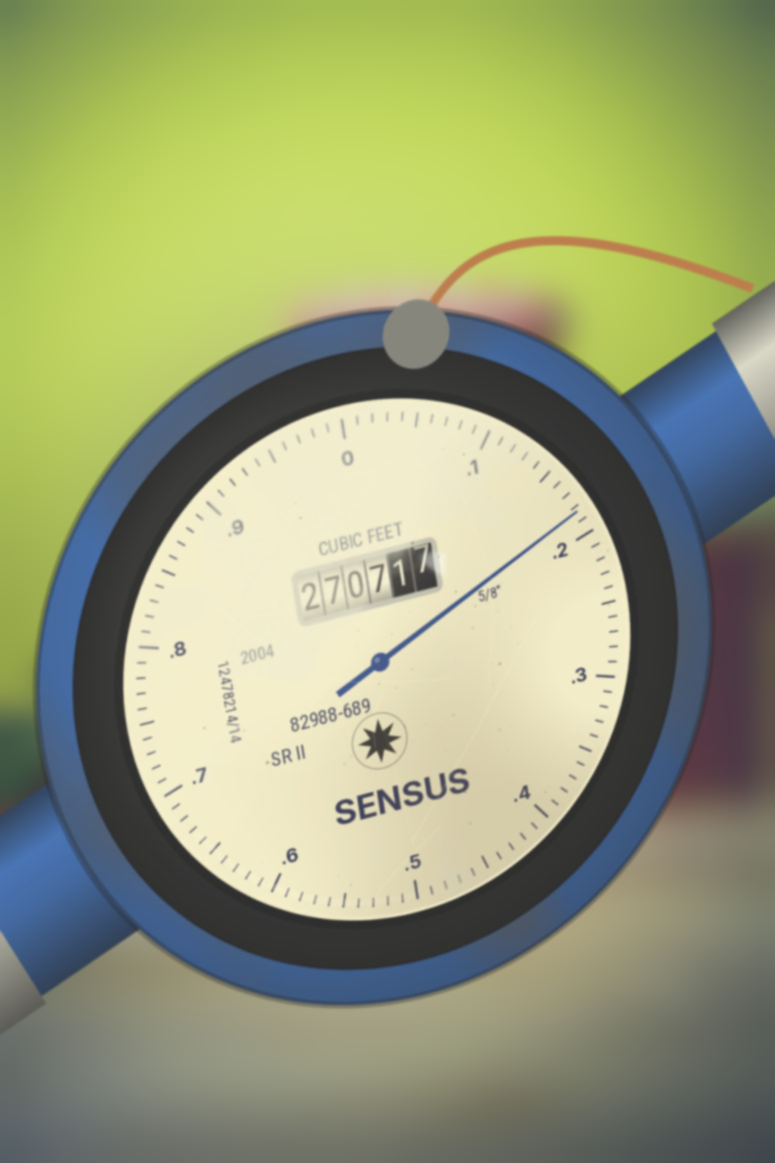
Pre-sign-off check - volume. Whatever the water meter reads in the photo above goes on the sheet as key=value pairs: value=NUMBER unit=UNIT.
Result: value=270717.18 unit=ft³
